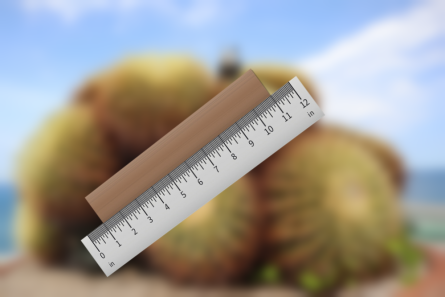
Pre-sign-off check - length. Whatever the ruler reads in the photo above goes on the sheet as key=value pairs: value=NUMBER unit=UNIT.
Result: value=10 unit=in
